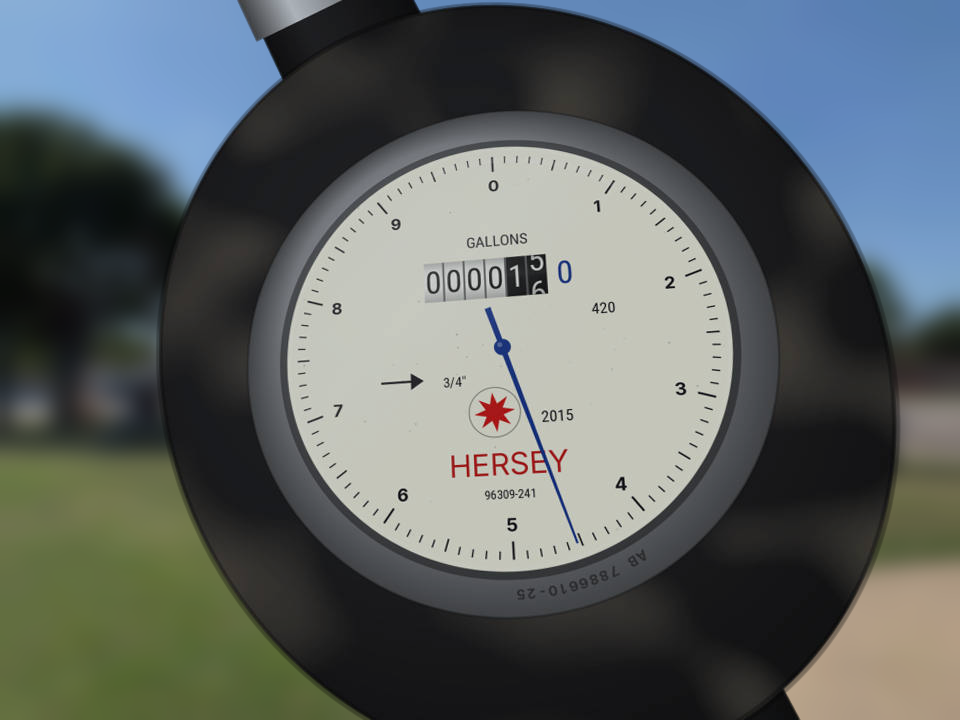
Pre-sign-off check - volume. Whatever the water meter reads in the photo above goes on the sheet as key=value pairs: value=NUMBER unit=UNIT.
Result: value=154.5 unit=gal
